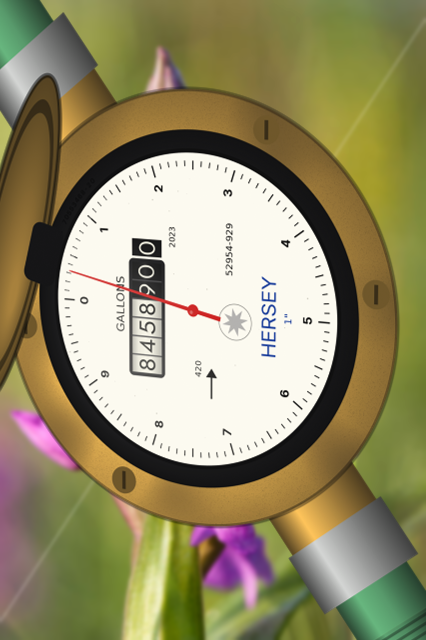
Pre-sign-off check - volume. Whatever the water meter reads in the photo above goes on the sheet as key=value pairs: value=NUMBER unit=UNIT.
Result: value=8458900.3 unit=gal
